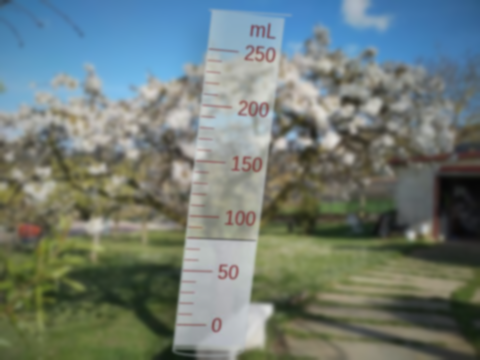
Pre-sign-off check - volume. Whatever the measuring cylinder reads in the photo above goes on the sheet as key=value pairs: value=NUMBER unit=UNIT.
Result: value=80 unit=mL
